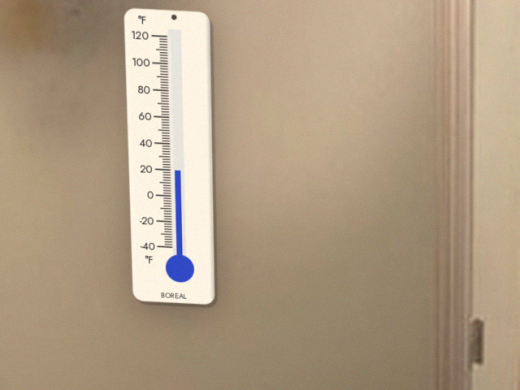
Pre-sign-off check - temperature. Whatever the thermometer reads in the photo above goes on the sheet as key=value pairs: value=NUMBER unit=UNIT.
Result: value=20 unit=°F
